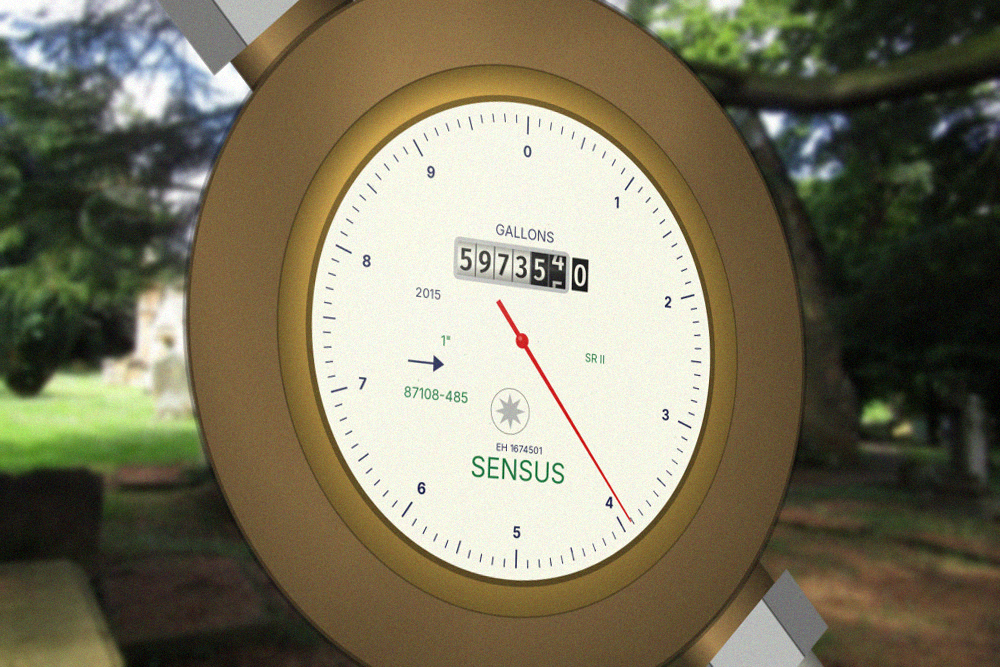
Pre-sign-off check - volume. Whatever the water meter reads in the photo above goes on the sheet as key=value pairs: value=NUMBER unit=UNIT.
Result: value=5973543.9 unit=gal
